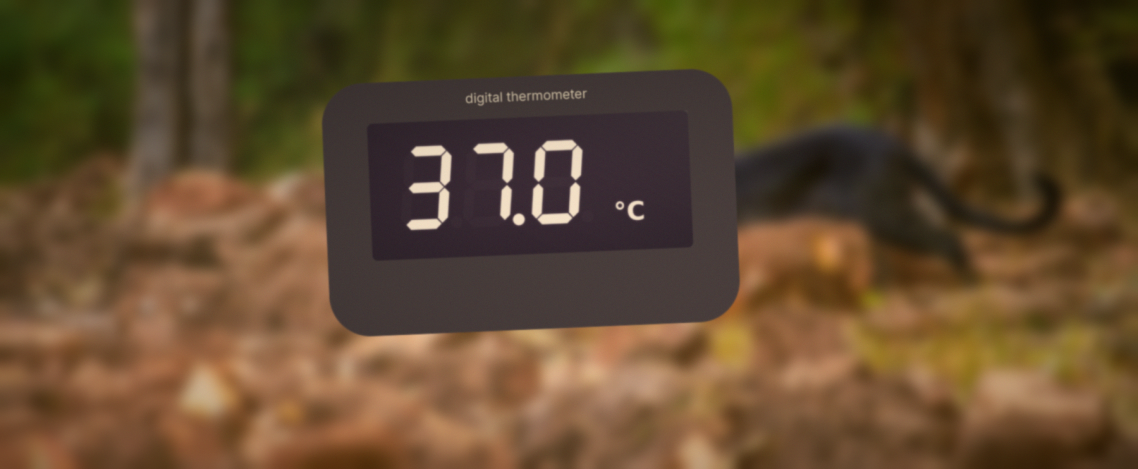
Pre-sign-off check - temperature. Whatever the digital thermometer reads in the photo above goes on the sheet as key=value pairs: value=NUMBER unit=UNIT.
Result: value=37.0 unit=°C
